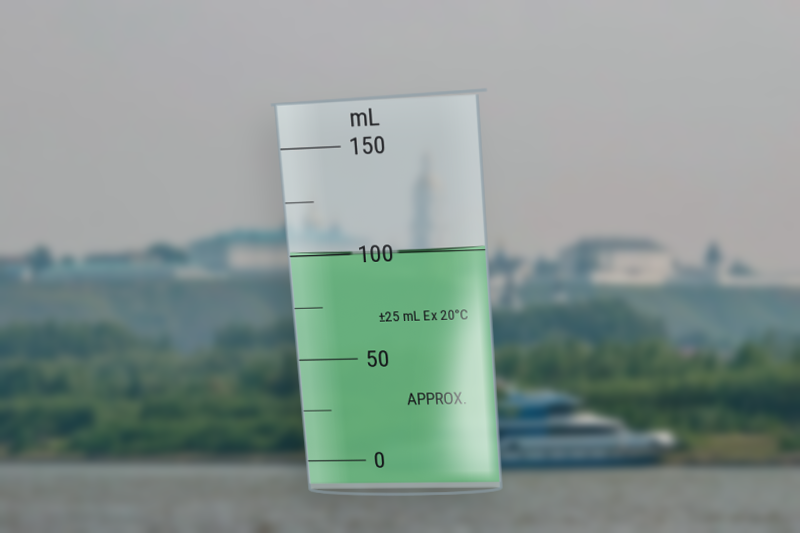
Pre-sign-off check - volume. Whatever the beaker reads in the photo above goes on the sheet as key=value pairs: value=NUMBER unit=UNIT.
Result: value=100 unit=mL
